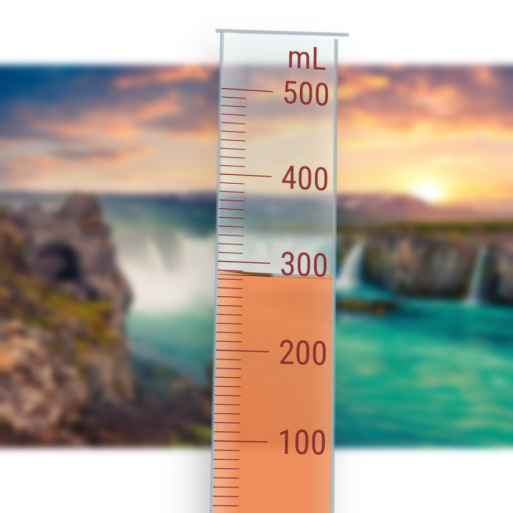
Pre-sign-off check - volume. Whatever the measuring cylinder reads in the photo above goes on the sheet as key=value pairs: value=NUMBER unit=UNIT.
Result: value=285 unit=mL
